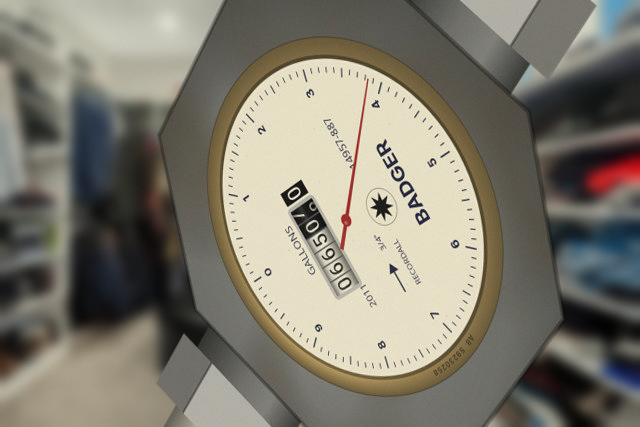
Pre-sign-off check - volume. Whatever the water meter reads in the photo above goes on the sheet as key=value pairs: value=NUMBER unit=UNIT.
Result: value=665073.8 unit=gal
